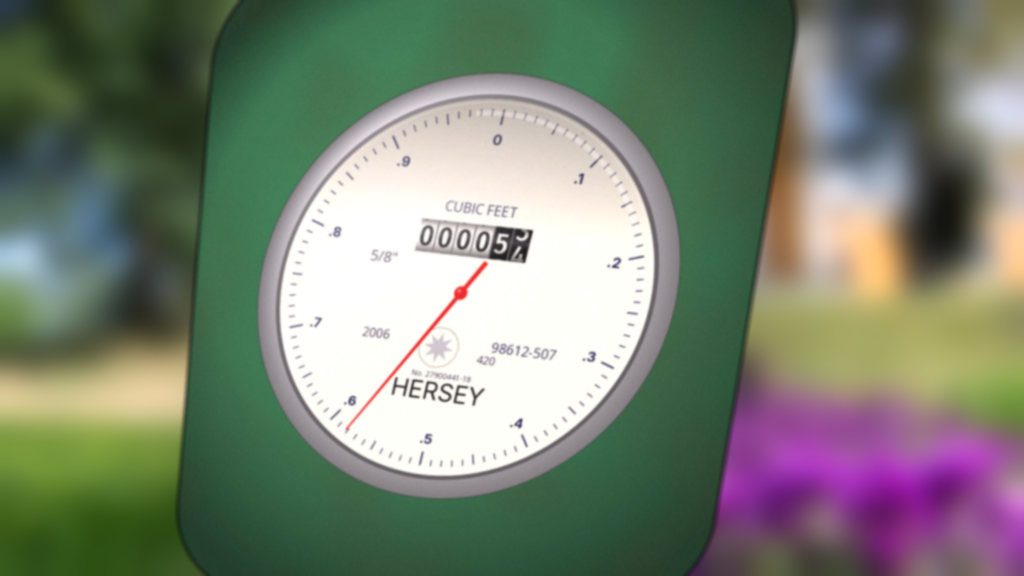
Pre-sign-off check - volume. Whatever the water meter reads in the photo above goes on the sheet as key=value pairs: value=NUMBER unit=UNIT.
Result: value=53.58 unit=ft³
